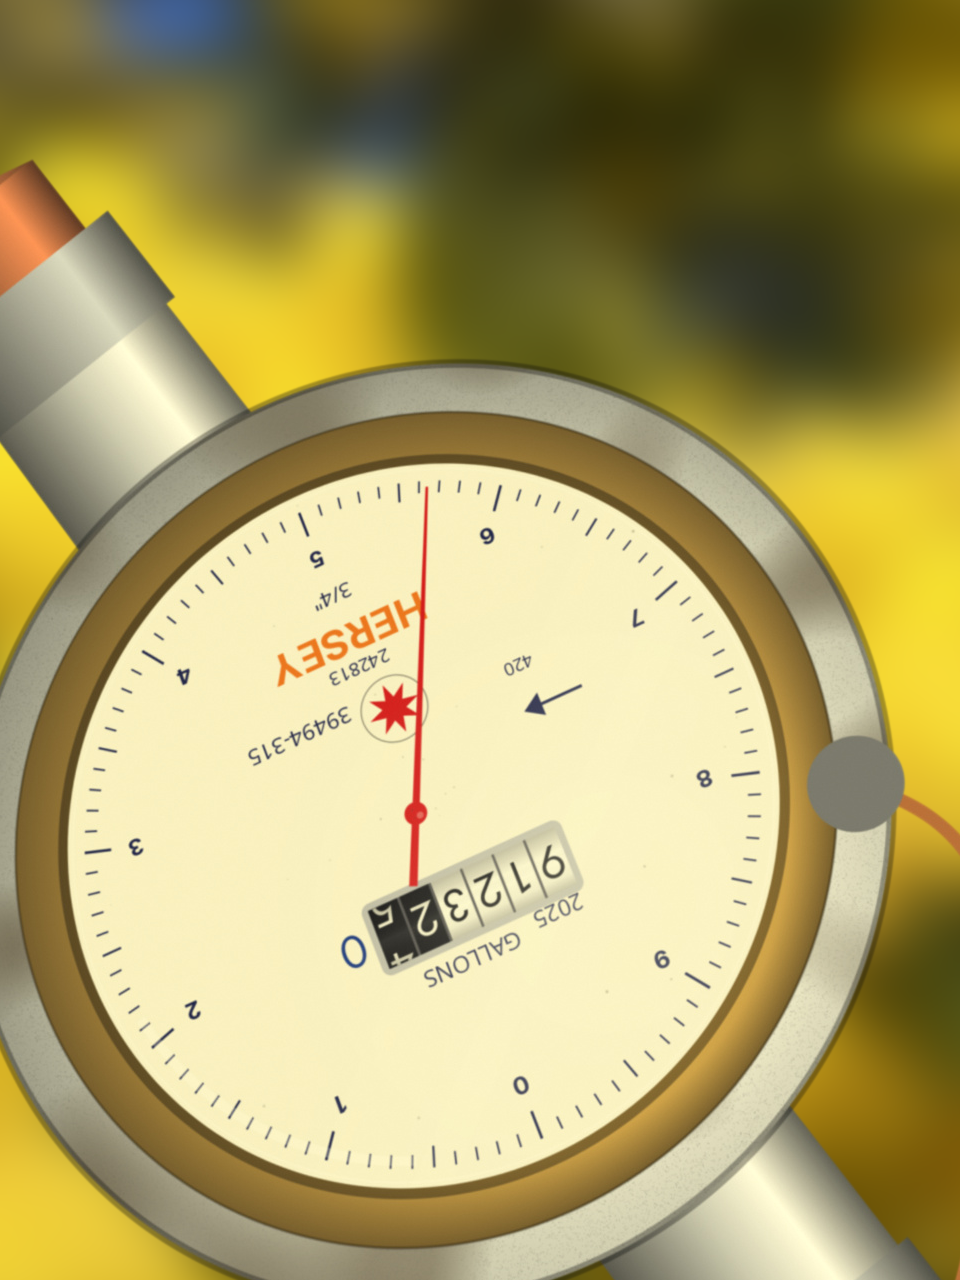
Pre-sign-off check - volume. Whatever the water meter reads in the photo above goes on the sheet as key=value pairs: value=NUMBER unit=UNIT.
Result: value=9123245.6 unit=gal
